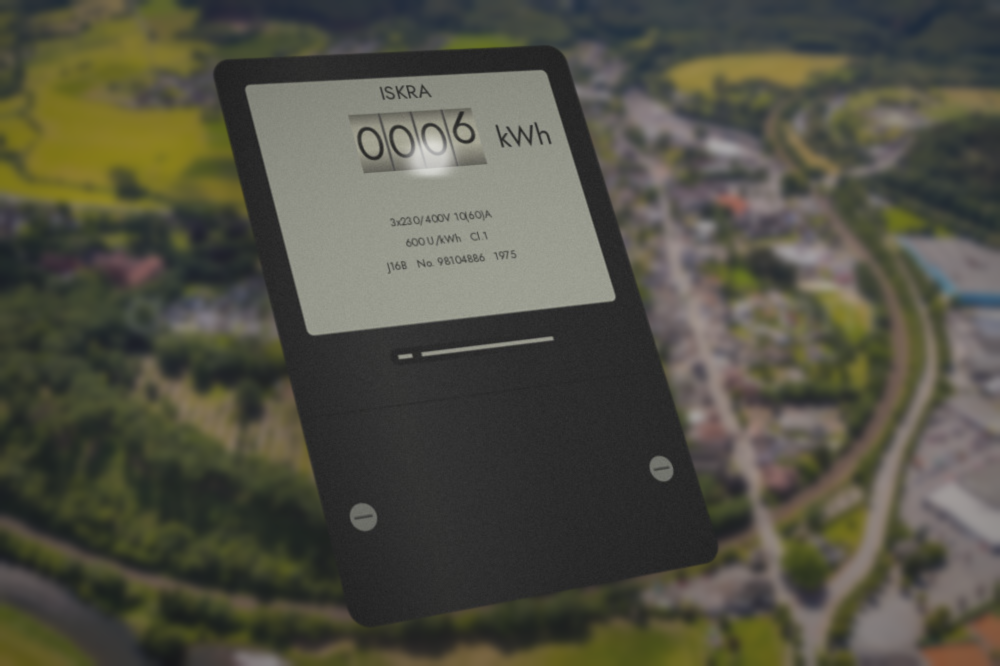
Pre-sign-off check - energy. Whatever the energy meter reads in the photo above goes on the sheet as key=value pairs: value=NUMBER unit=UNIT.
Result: value=6 unit=kWh
